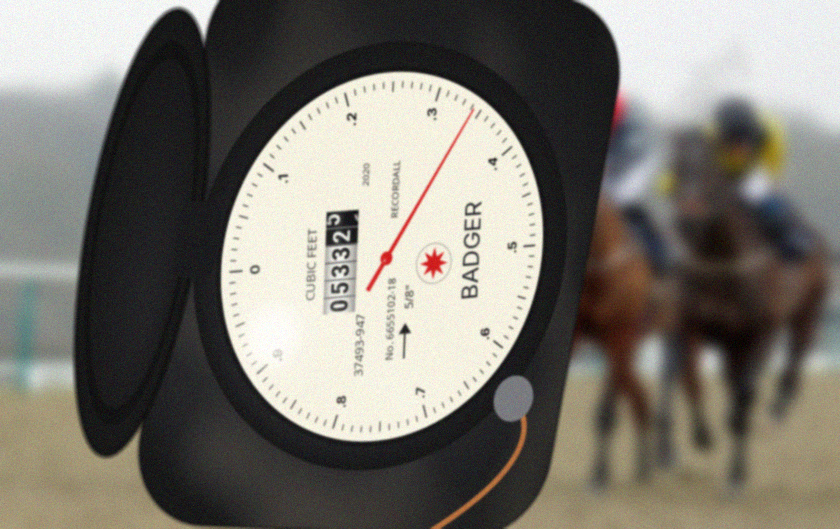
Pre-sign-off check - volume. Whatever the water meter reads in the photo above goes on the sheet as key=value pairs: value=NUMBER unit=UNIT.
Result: value=53325.34 unit=ft³
